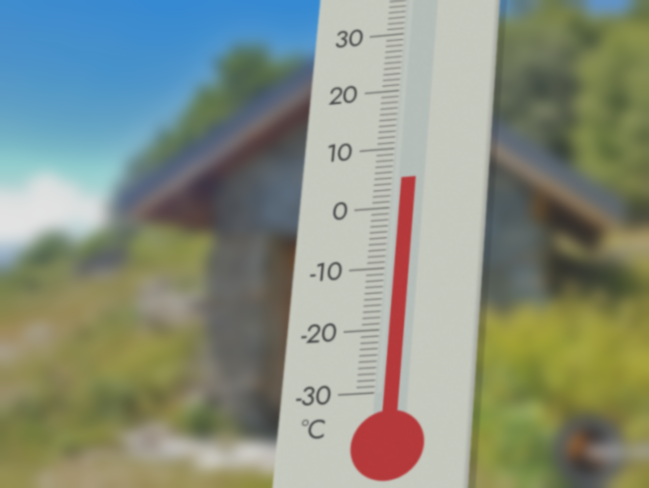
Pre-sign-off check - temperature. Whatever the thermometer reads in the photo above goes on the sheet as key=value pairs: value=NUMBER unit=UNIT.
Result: value=5 unit=°C
